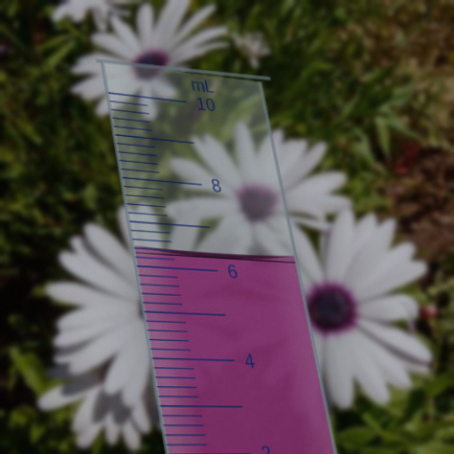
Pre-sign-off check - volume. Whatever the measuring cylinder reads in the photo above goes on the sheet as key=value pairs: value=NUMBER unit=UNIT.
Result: value=6.3 unit=mL
